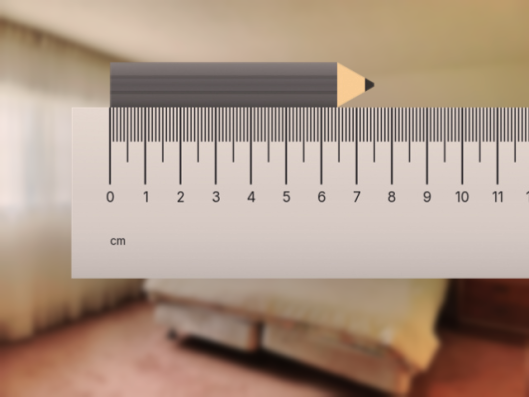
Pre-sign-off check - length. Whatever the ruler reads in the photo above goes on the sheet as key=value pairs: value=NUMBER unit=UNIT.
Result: value=7.5 unit=cm
